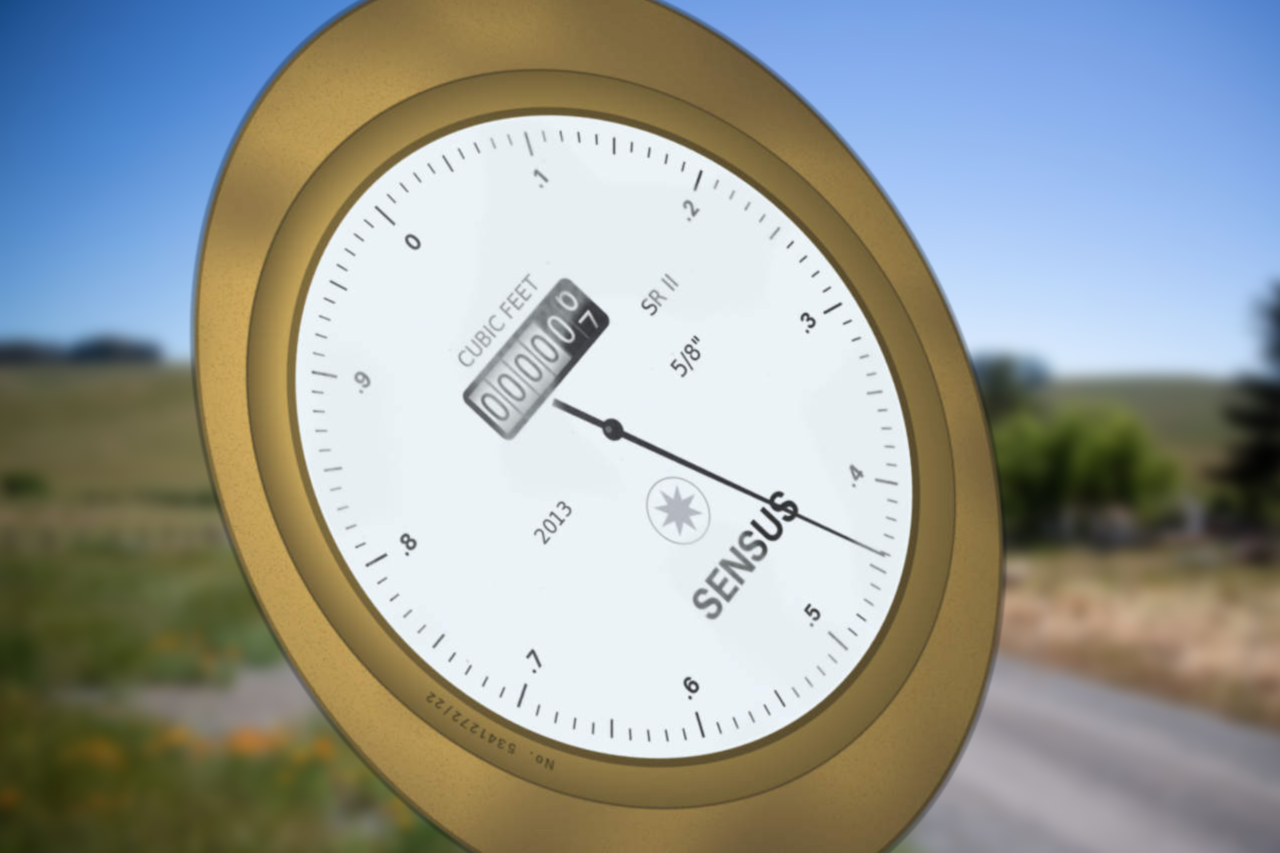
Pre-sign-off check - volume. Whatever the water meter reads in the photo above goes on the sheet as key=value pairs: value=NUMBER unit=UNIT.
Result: value=6.44 unit=ft³
